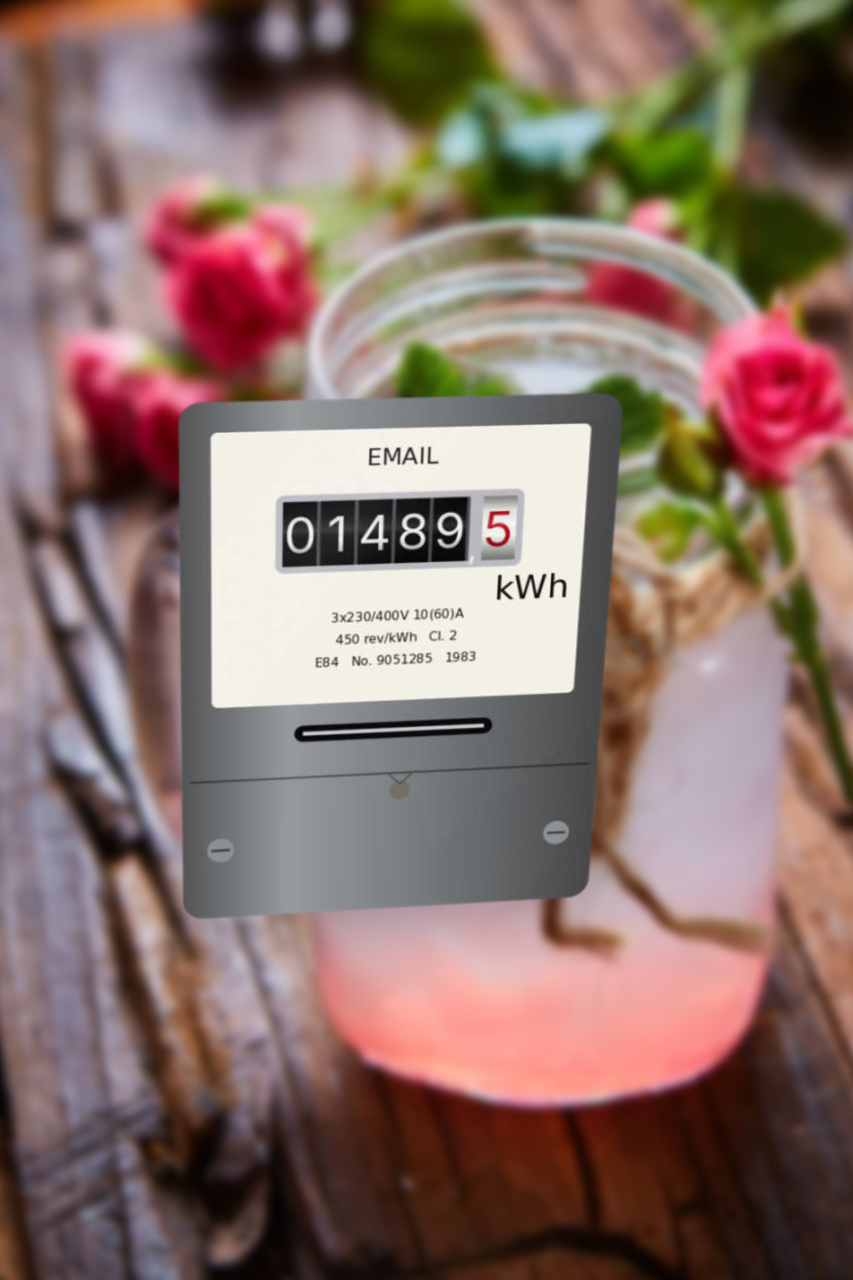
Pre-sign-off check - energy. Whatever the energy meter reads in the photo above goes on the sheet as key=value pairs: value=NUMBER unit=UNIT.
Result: value=1489.5 unit=kWh
